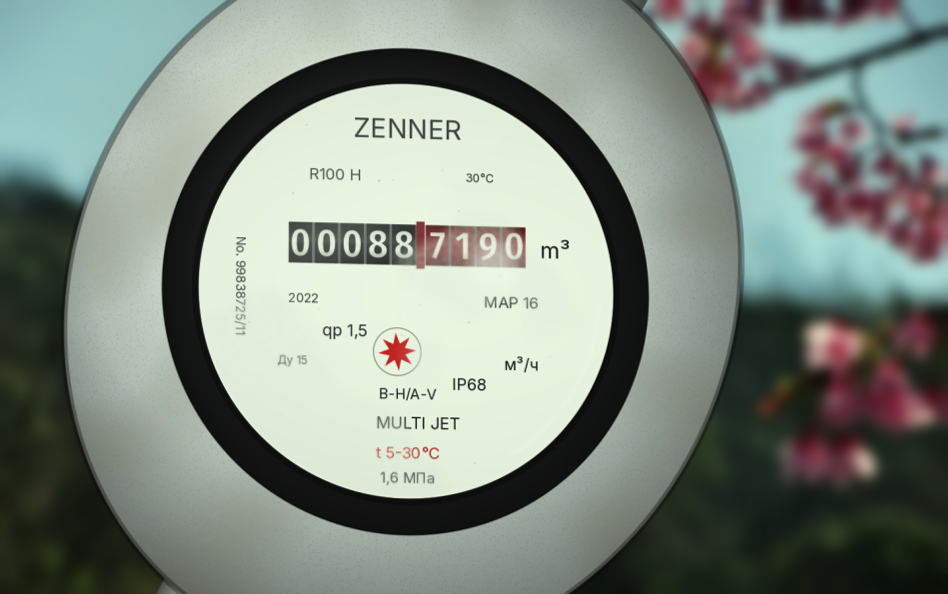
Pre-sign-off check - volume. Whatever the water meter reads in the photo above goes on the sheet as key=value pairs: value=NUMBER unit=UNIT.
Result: value=88.7190 unit=m³
